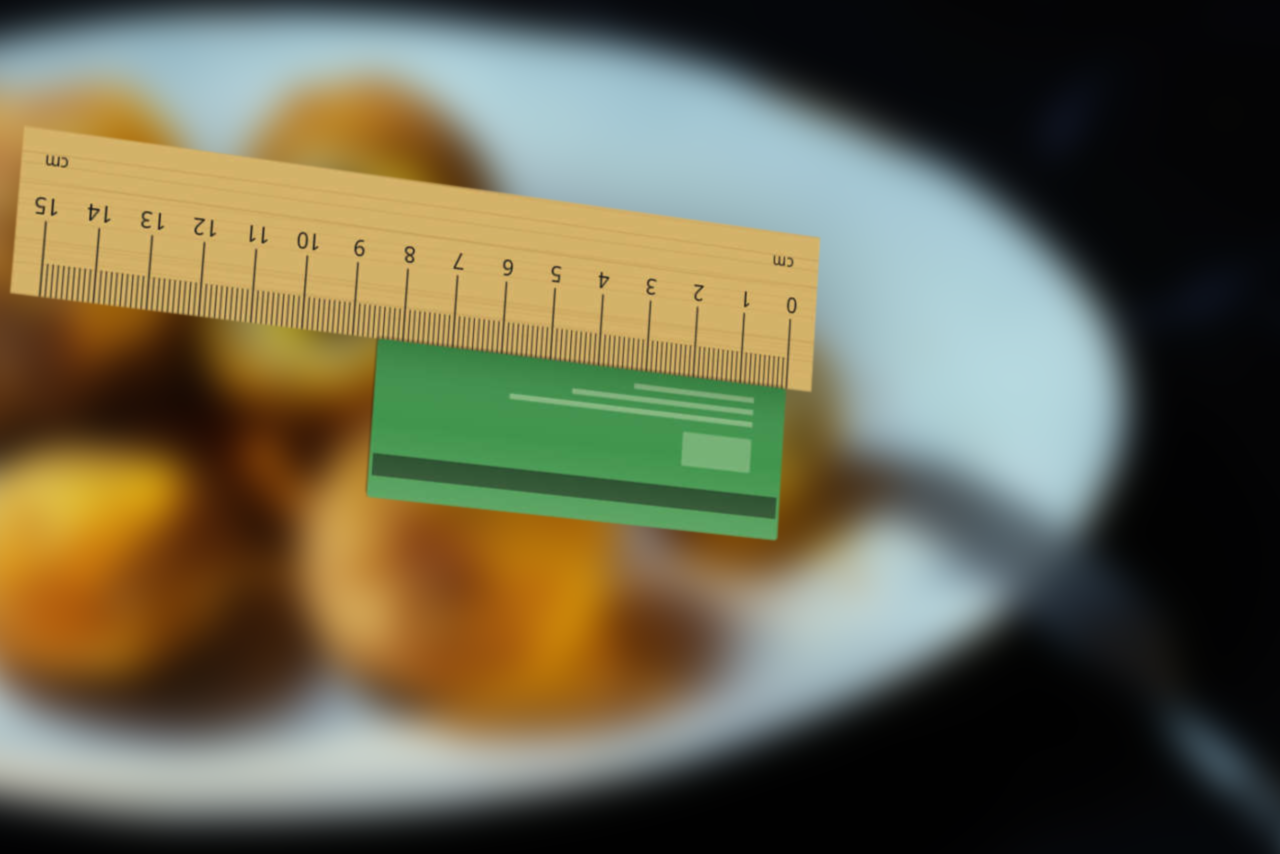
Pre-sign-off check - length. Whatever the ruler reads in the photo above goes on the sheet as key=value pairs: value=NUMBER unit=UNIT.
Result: value=8.5 unit=cm
